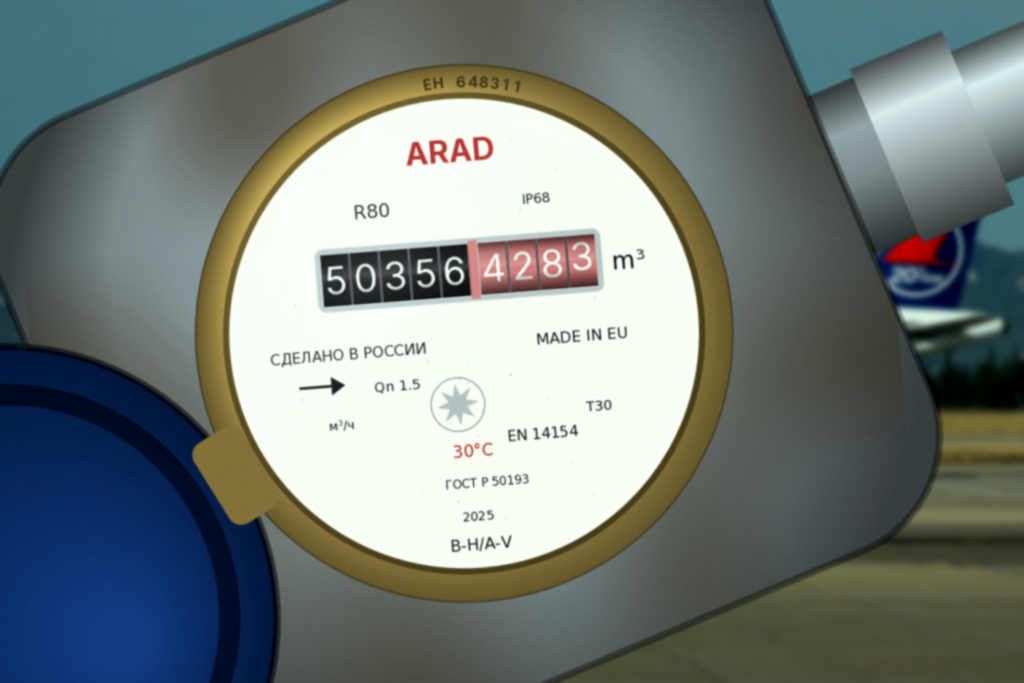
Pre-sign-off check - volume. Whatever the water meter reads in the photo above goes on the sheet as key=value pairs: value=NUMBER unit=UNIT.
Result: value=50356.4283 unit=m³
